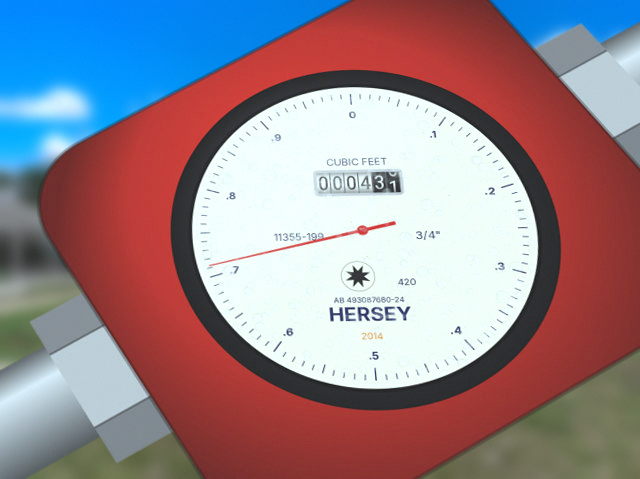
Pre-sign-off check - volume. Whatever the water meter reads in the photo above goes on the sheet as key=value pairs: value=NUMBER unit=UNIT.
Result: value=430.71 unit=ft³
